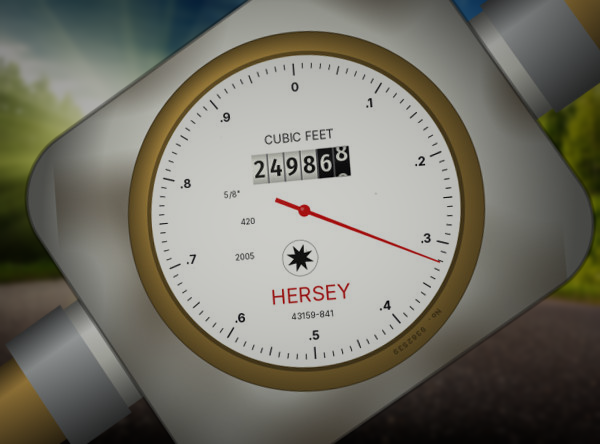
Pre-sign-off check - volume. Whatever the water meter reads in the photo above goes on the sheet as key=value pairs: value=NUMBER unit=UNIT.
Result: value=249868.32 unit=ft³
